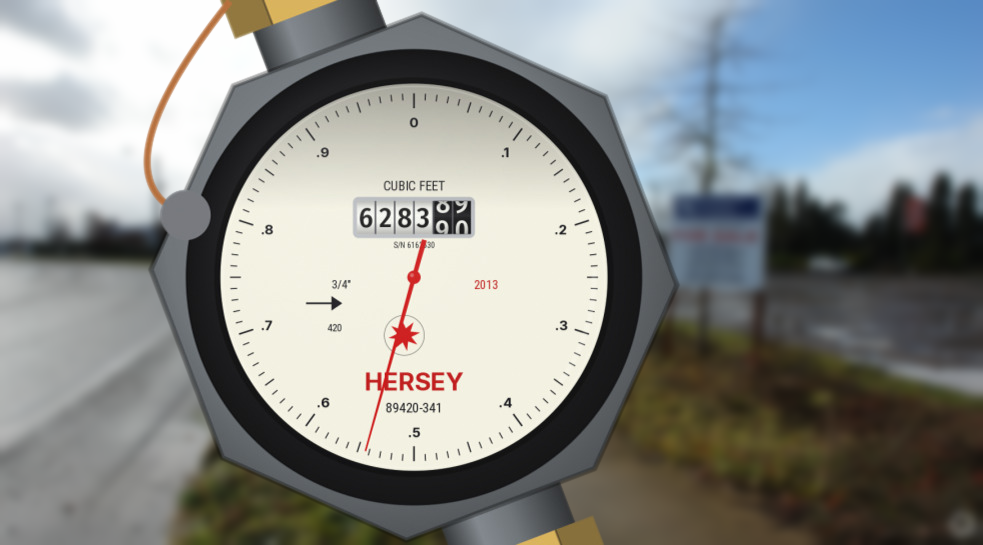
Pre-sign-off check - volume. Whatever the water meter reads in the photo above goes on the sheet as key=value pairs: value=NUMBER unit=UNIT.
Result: value=628389.54 unit=ft³
